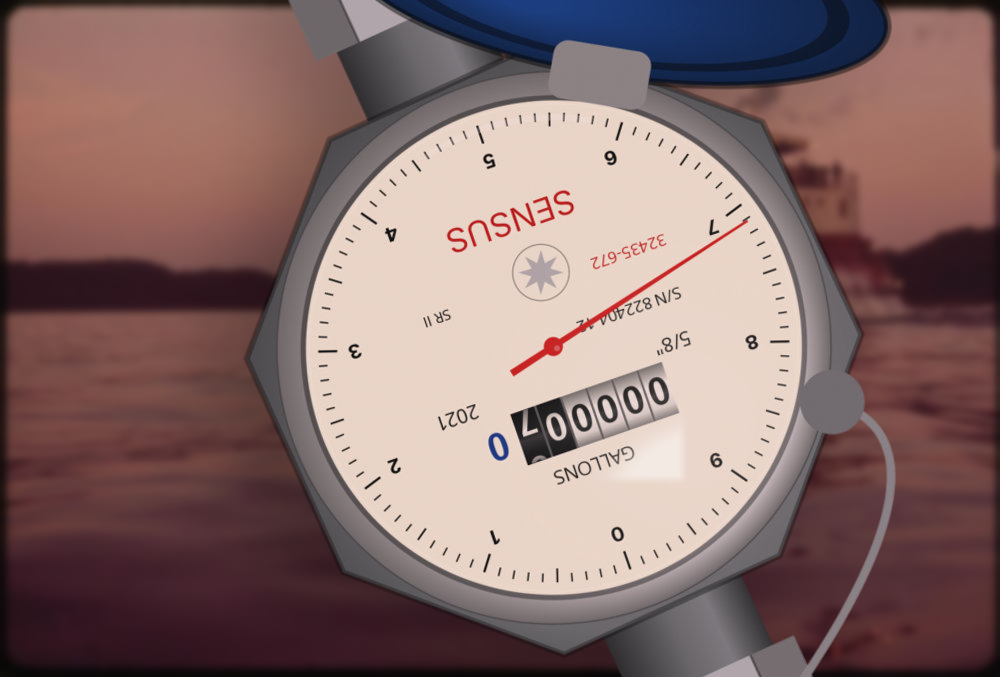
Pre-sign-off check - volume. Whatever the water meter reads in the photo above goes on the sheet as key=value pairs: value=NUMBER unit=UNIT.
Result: value=67.1 unit=gal
